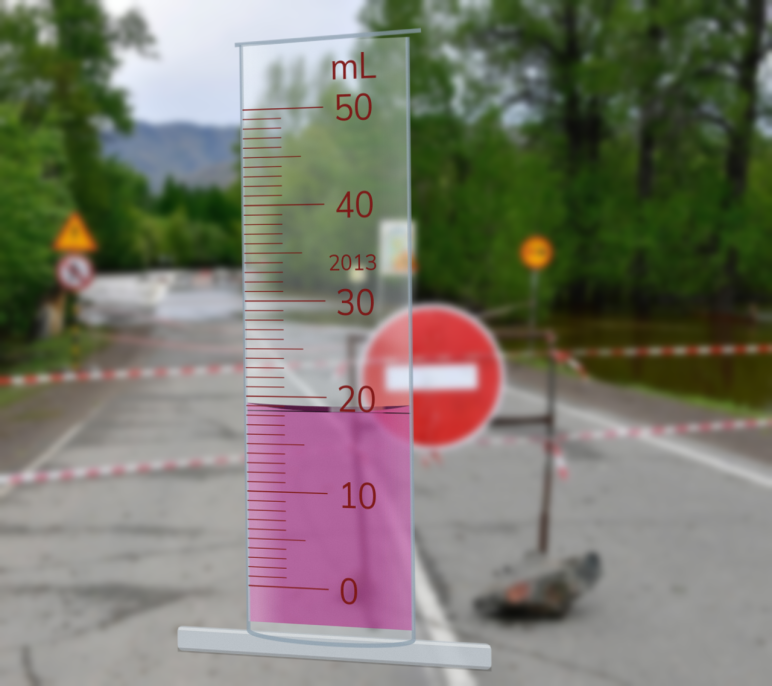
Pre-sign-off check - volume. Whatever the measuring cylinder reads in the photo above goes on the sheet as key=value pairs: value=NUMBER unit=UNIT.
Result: value=18.5 unit=mL
